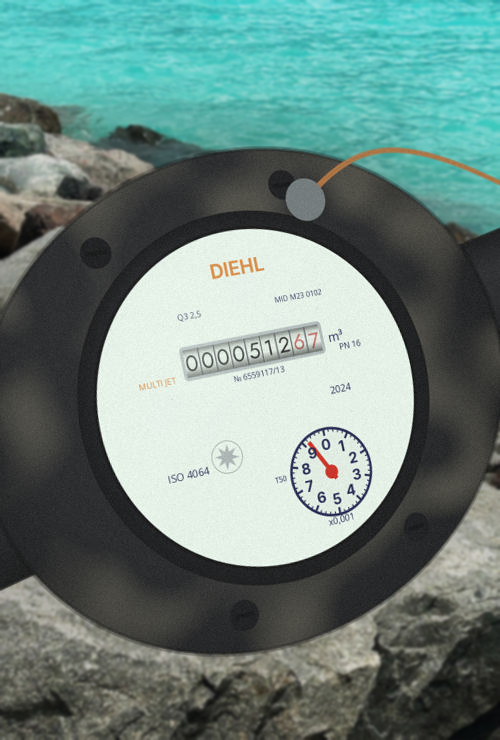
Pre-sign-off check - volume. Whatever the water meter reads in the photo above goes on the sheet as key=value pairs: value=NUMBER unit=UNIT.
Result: value=512.669 unit=m³
